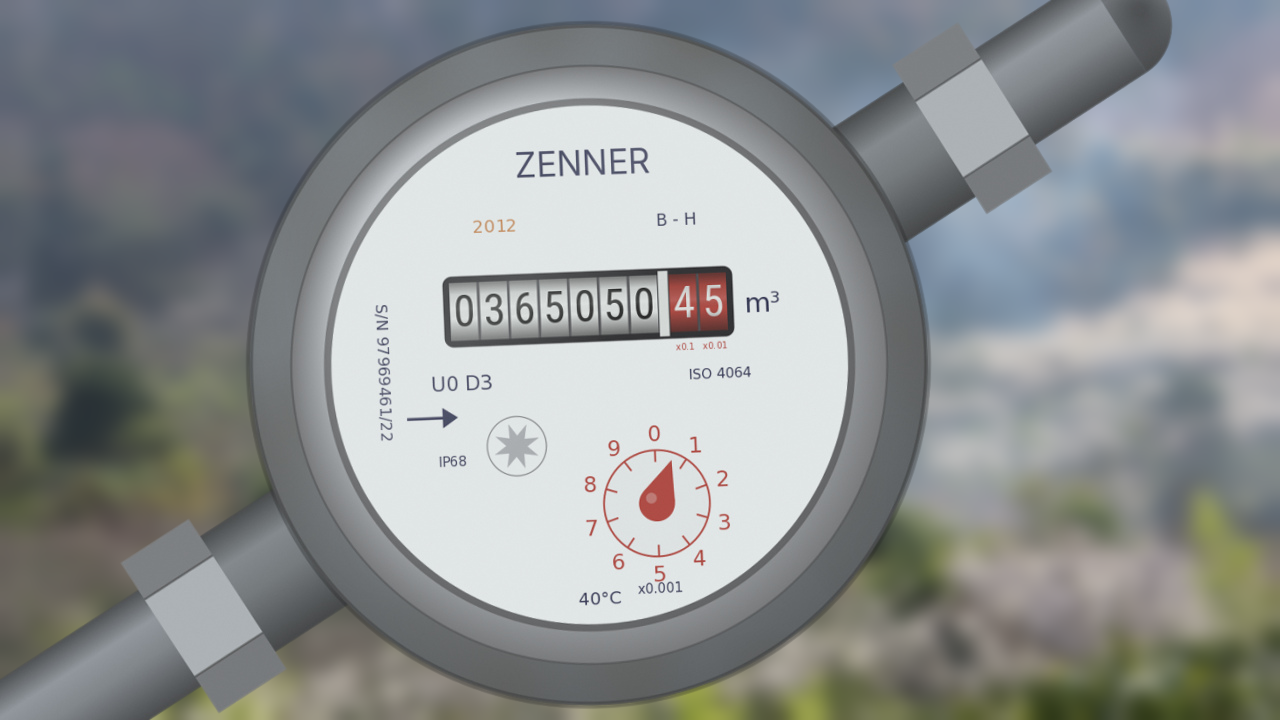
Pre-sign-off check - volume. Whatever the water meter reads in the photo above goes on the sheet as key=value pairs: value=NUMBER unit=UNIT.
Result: value=365050.450 unit=m³
